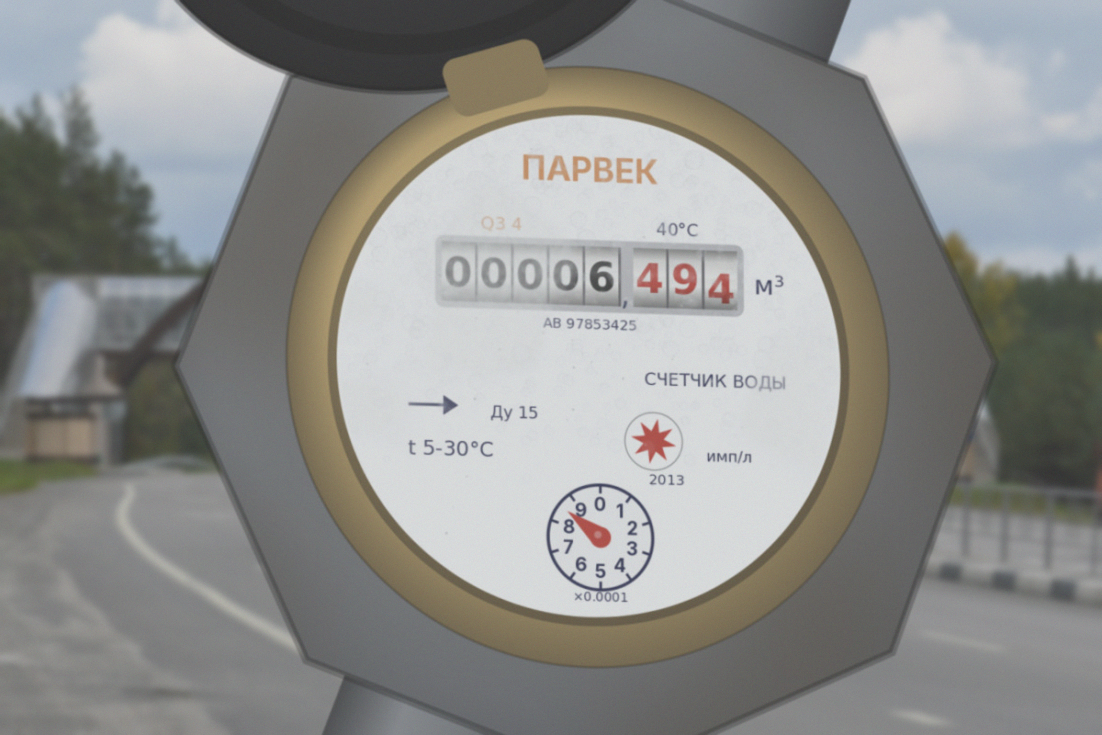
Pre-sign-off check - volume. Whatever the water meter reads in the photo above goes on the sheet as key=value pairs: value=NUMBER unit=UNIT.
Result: value=6.4938 unit=m³
